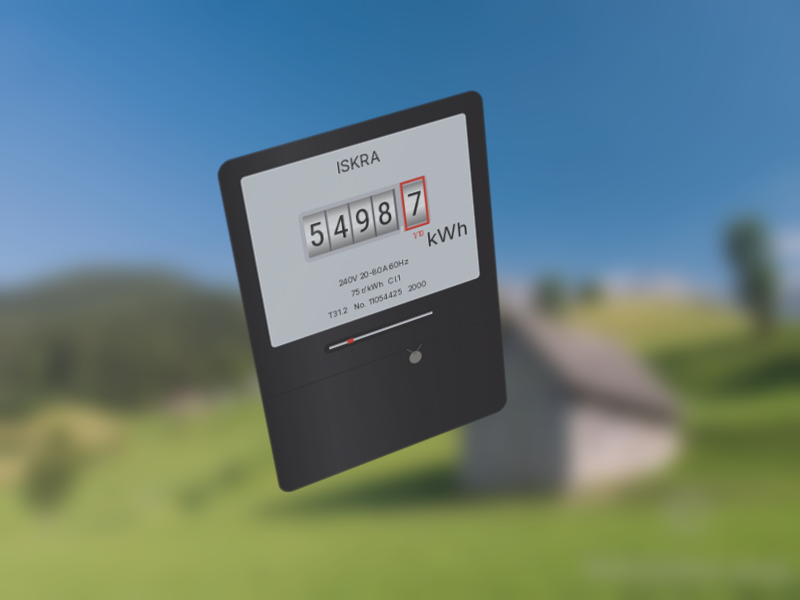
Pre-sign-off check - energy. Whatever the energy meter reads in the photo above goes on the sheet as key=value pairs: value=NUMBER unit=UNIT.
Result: value=5498.7 unit=kWh
